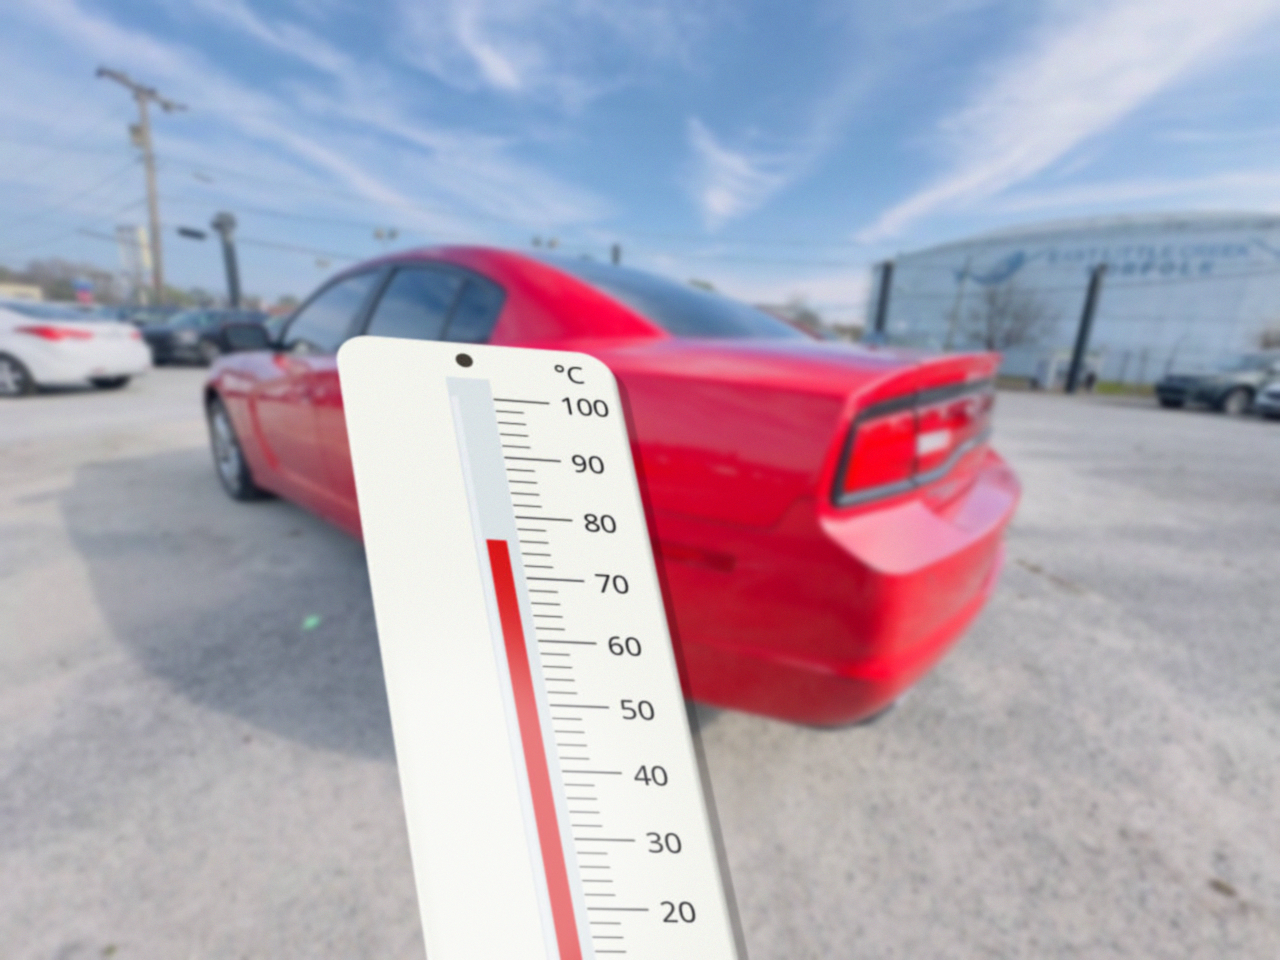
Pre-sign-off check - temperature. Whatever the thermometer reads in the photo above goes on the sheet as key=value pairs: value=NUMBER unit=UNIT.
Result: value=76 unit=°C
